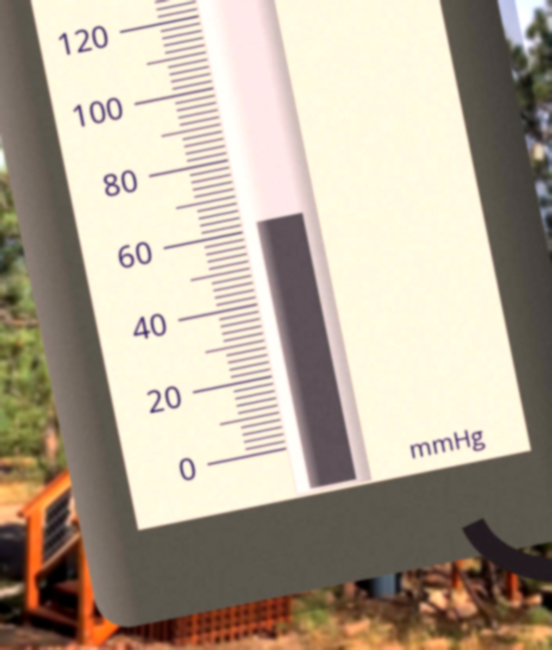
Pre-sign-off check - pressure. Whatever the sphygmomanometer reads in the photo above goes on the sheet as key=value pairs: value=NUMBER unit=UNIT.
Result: value=62 unit=mmHg
